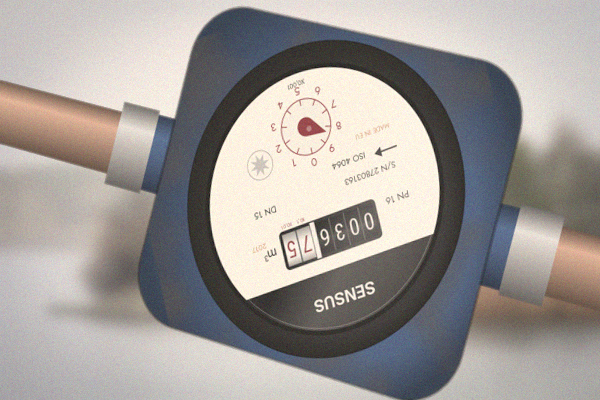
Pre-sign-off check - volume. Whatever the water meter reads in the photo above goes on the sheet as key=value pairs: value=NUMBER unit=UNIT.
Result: value=36.758 unit=m³
